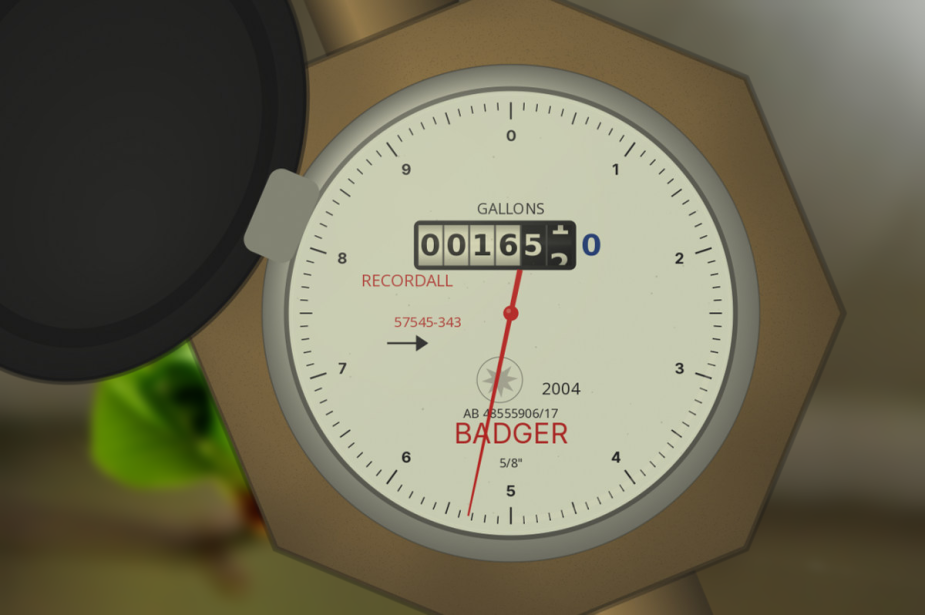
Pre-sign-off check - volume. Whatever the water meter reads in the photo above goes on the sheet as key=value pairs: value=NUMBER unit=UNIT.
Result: value=16515.3 unit=gal
